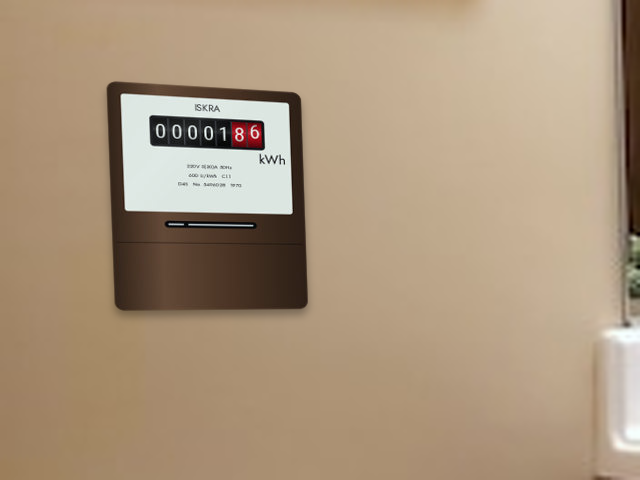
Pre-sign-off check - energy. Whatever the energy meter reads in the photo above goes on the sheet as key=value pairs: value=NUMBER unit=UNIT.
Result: value=1.86 unit=kWh
